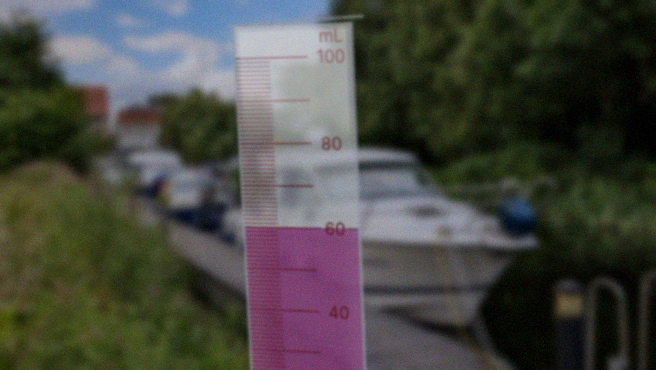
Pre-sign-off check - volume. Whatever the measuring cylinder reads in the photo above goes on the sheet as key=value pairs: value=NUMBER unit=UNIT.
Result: value=60 unit=mL
